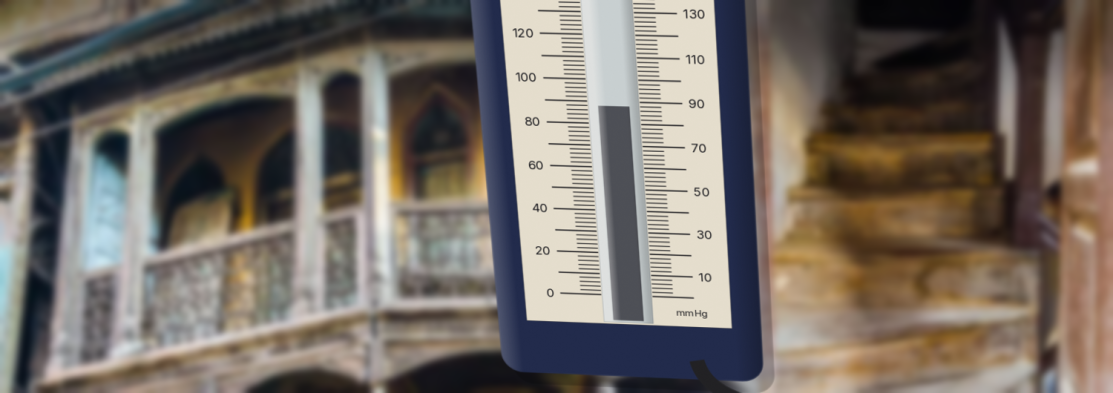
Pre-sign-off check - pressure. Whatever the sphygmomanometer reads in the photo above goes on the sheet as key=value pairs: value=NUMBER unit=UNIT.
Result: value=88 unit=mmHg
